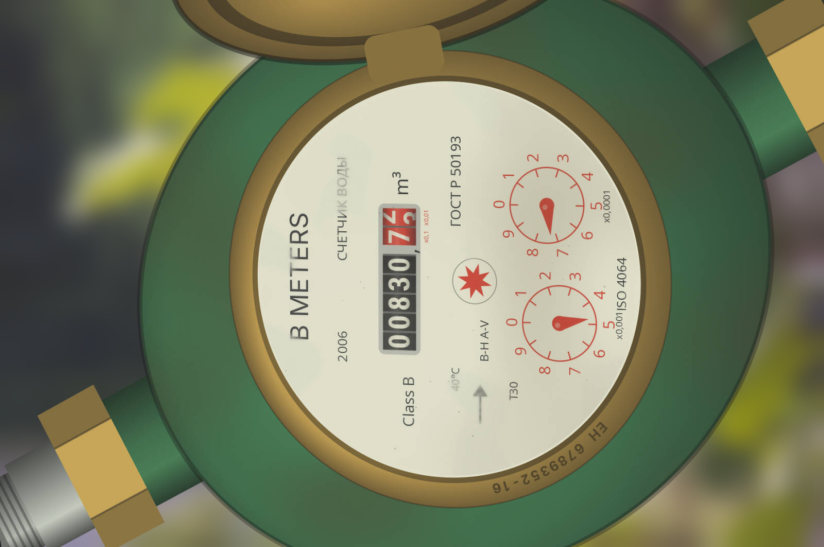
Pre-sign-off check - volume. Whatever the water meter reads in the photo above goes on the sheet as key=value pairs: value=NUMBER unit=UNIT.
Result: value=830.7247 unit=m³
